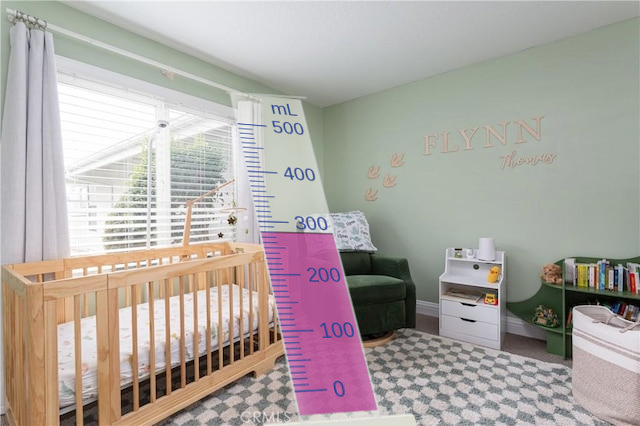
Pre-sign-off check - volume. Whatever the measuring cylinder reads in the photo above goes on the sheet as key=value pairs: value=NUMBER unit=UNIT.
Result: value=280 unit=mL
